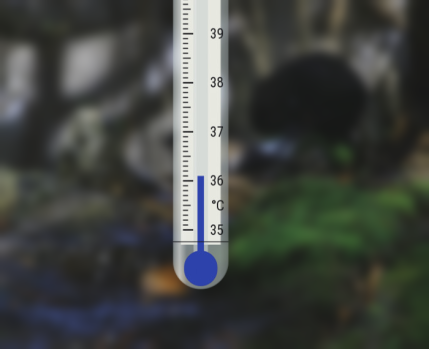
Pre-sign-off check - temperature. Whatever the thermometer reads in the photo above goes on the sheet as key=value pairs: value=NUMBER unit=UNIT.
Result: value=36.1 unit=°C
